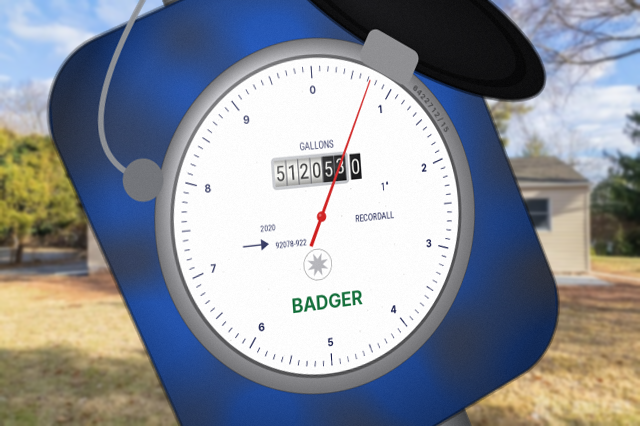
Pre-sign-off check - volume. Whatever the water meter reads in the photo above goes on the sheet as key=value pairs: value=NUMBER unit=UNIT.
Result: value=5120530.7 unit=gal
